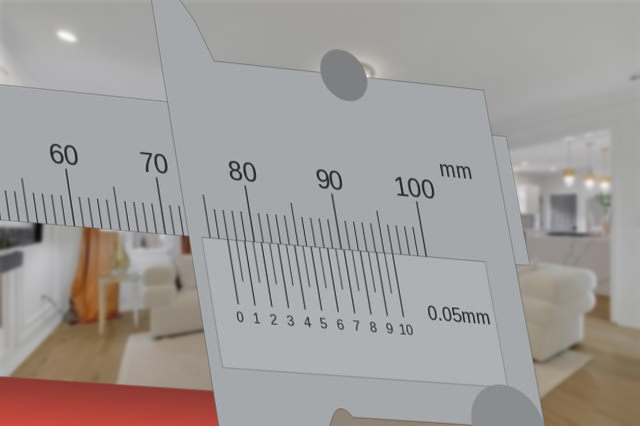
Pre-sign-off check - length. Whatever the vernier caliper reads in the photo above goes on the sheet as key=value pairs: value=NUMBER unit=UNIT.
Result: value=77.0 unit=mm
